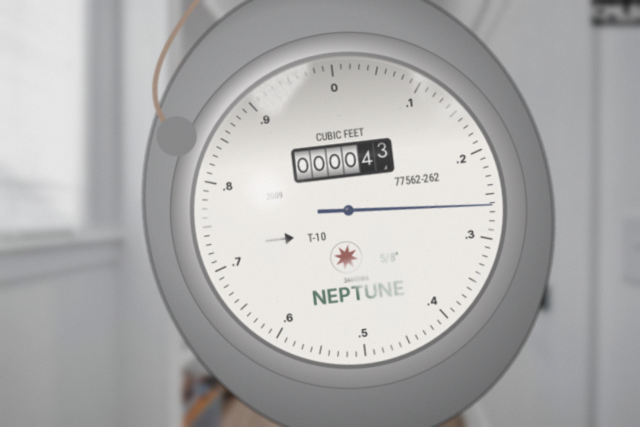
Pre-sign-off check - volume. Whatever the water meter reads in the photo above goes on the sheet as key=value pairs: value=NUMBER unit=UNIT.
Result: value=43.26 unit=ft³
